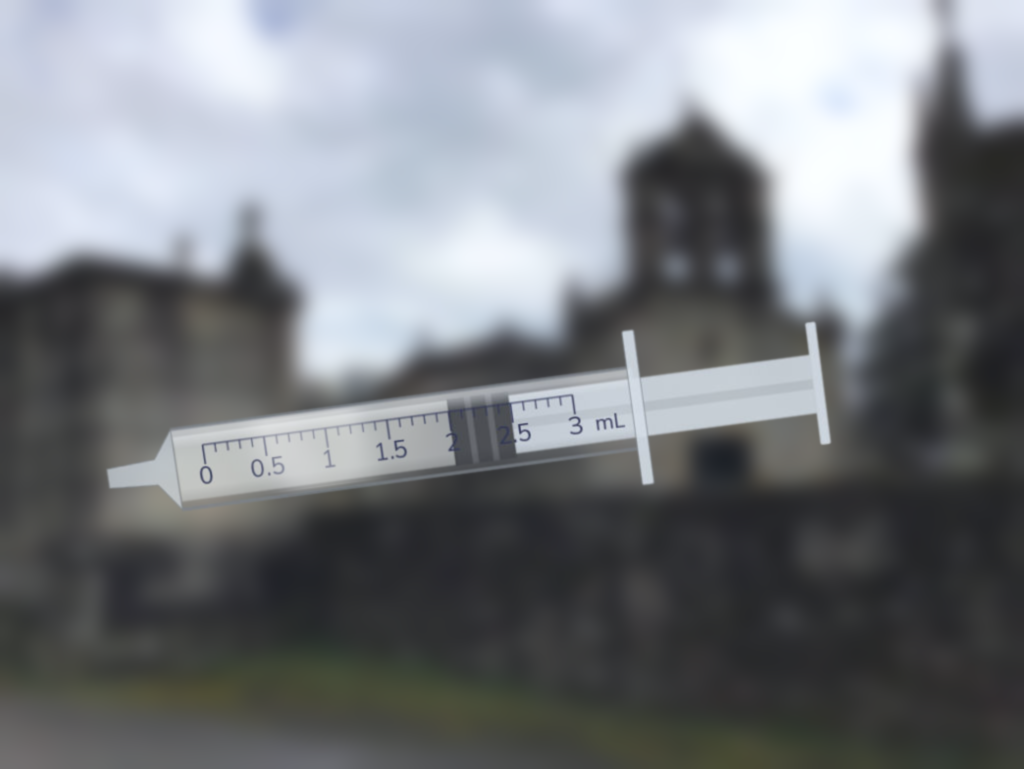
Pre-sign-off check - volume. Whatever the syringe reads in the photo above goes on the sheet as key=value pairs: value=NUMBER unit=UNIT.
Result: value=2 unit=mL
